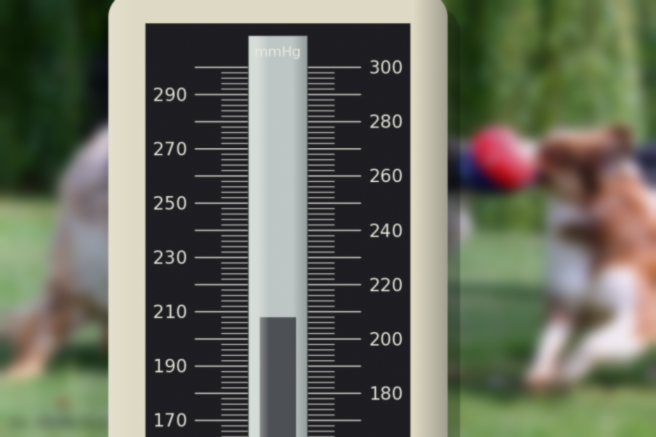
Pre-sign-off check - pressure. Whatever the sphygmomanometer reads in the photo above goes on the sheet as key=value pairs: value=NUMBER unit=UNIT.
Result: value=208 unit=mmHg
